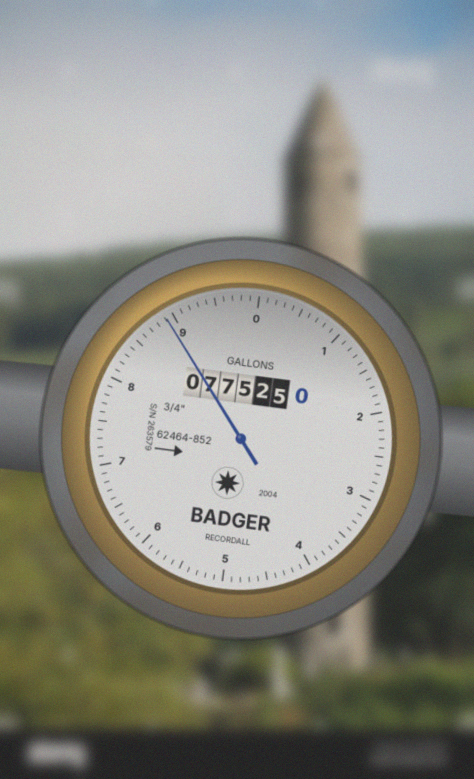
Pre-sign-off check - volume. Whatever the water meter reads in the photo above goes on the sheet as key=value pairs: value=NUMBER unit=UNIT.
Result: value=775248.9 unit=gal
